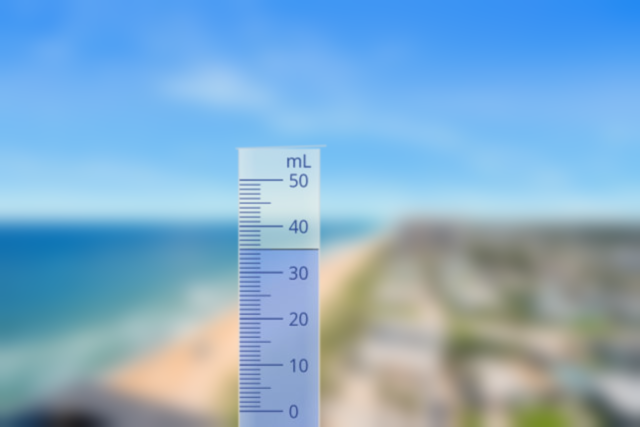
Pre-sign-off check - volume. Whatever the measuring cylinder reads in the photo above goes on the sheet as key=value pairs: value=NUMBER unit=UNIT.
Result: value=35 unit=mL
